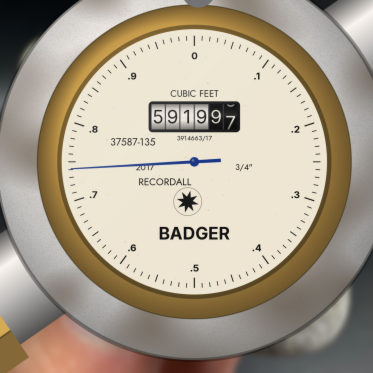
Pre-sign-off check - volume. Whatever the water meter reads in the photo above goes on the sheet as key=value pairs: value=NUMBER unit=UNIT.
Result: value=591996.74 unit=ft³
